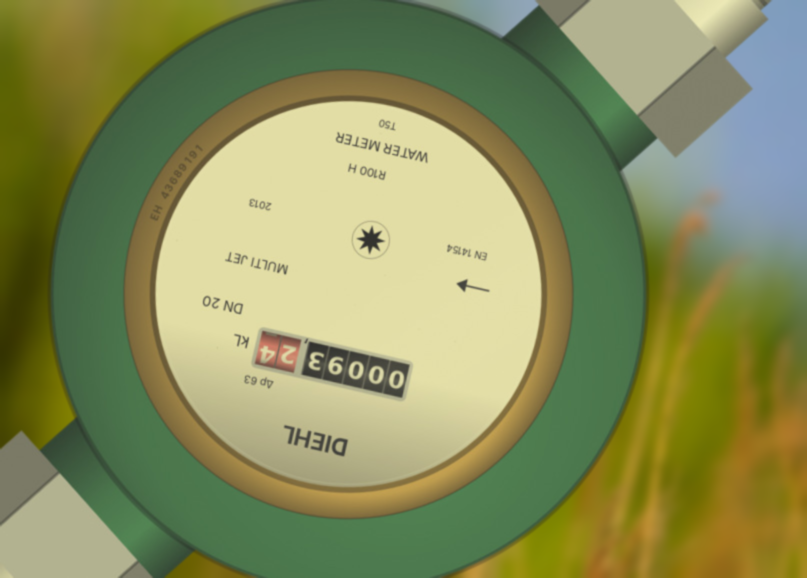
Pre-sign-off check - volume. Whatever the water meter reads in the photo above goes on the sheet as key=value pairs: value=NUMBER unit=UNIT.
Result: value=93.24 unit=kL
